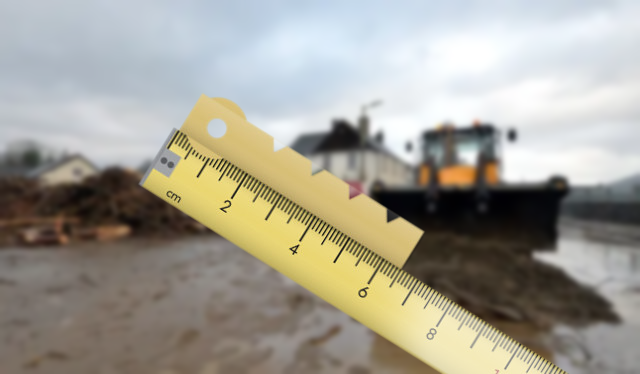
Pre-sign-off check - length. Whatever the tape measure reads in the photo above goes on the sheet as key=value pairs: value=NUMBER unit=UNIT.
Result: value=6.5 unit=cm
